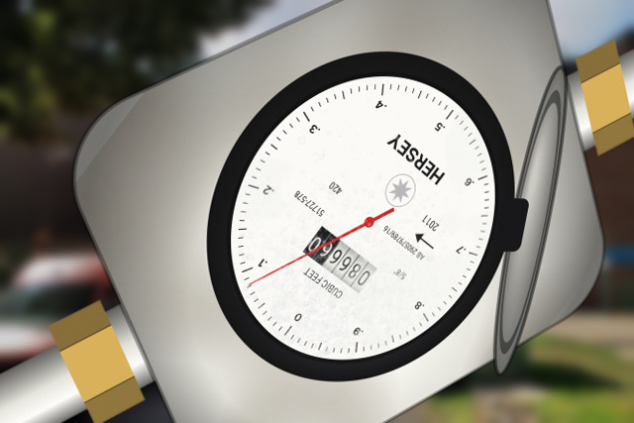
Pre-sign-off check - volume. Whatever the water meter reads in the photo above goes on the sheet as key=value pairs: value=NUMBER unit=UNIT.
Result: value=86660.08 unit=ft³
